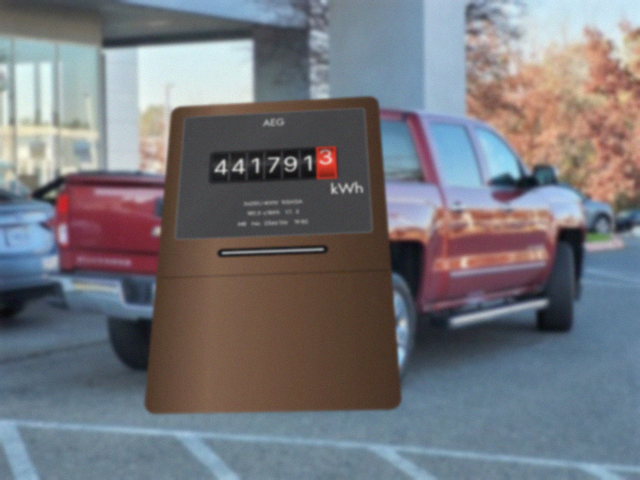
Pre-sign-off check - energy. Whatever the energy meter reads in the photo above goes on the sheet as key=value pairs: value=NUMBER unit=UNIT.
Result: value=441791.3 unit=kWh
